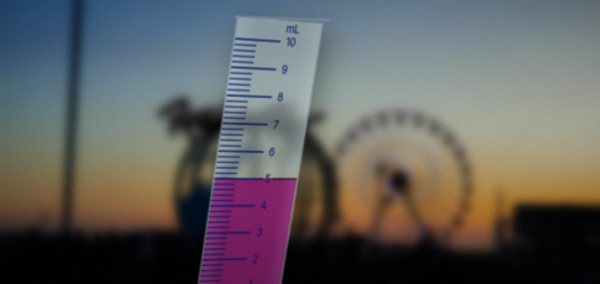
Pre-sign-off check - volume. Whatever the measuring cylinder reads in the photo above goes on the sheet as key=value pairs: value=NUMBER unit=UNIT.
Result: value=5 unit=mL
